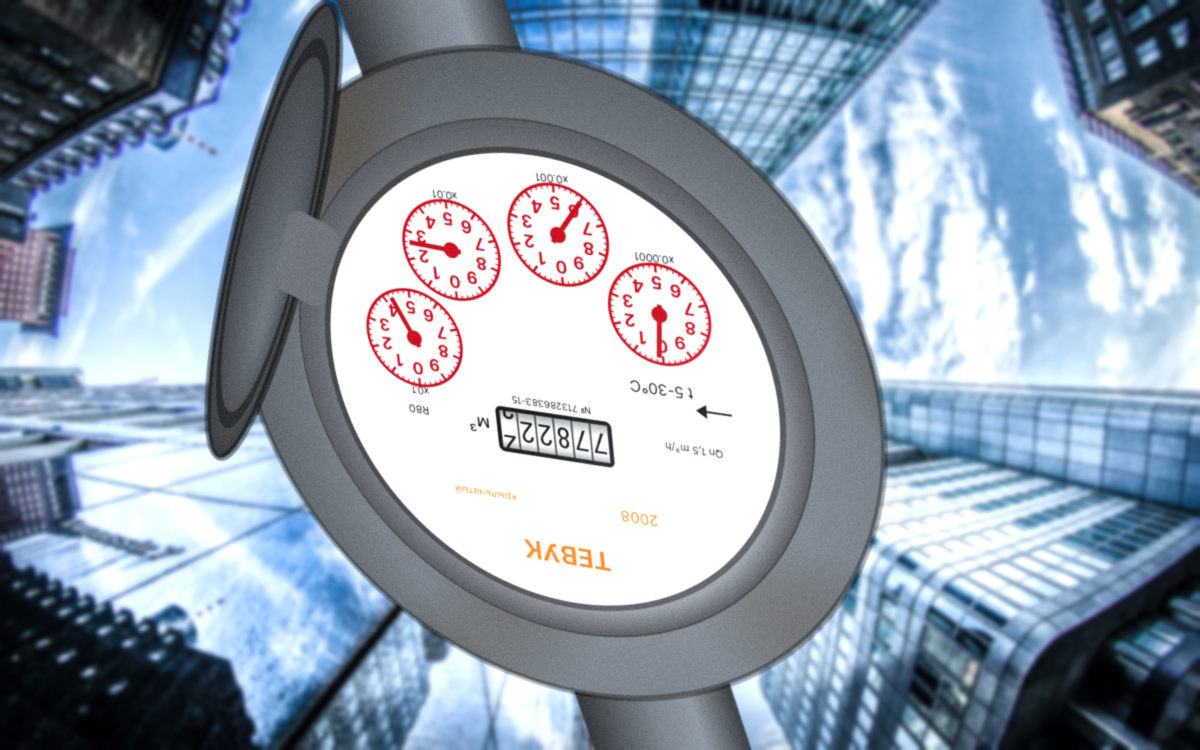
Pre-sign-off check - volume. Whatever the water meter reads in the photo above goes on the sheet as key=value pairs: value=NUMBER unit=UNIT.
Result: value=778222.4260 unit=m³
